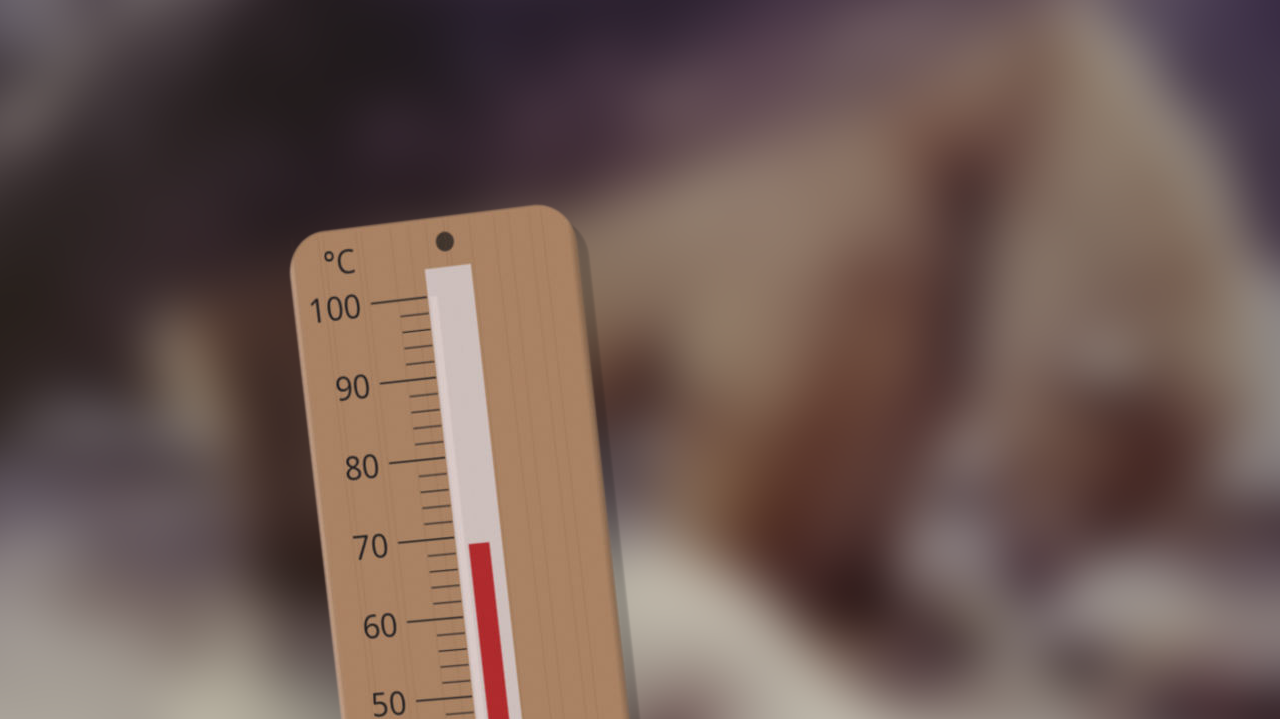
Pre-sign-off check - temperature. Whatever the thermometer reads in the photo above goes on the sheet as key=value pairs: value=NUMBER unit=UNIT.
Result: value=69 unit=°C
